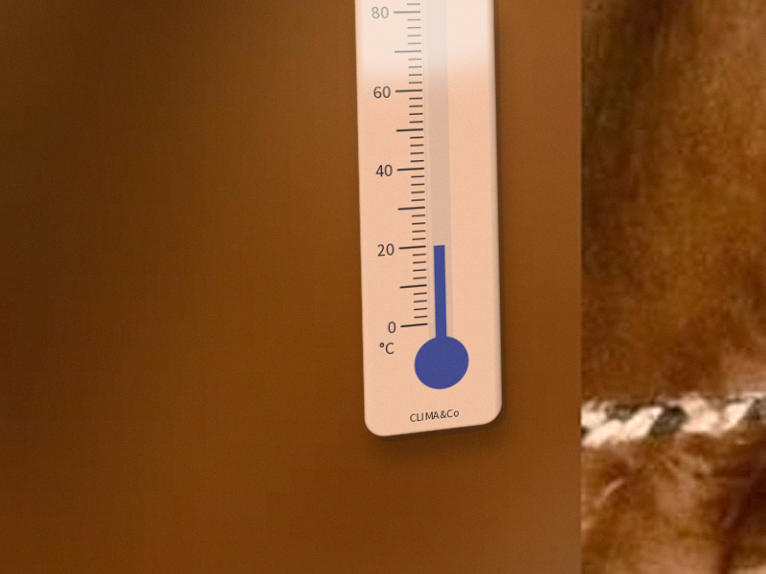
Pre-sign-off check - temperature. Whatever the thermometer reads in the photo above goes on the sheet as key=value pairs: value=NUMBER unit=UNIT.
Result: value=20 unit=°C
